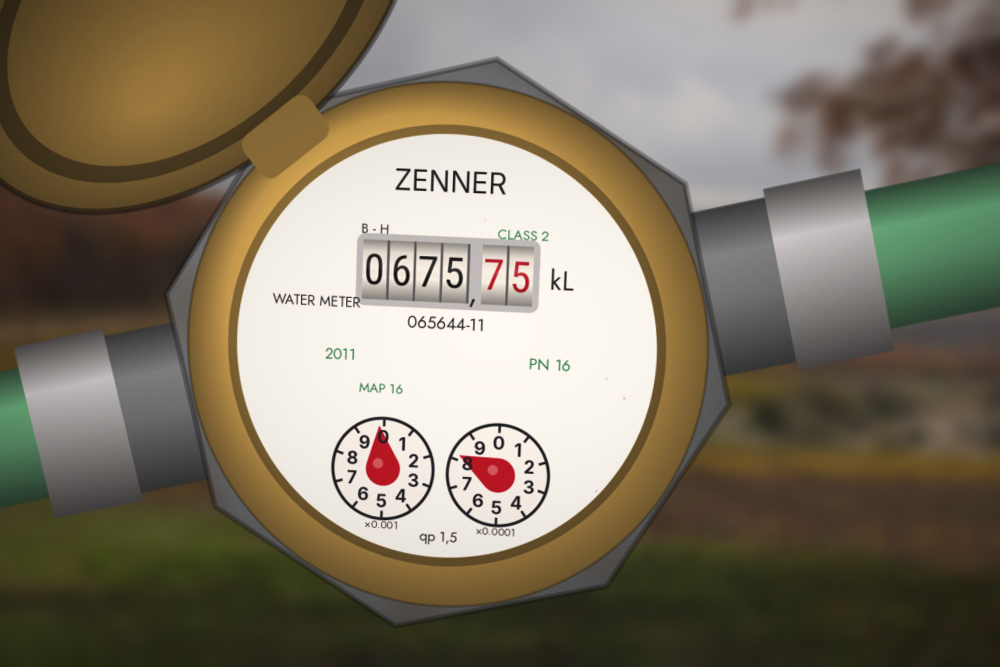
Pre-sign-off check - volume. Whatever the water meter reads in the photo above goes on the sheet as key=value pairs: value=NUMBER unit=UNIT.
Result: value=675.7498 unit=kL
